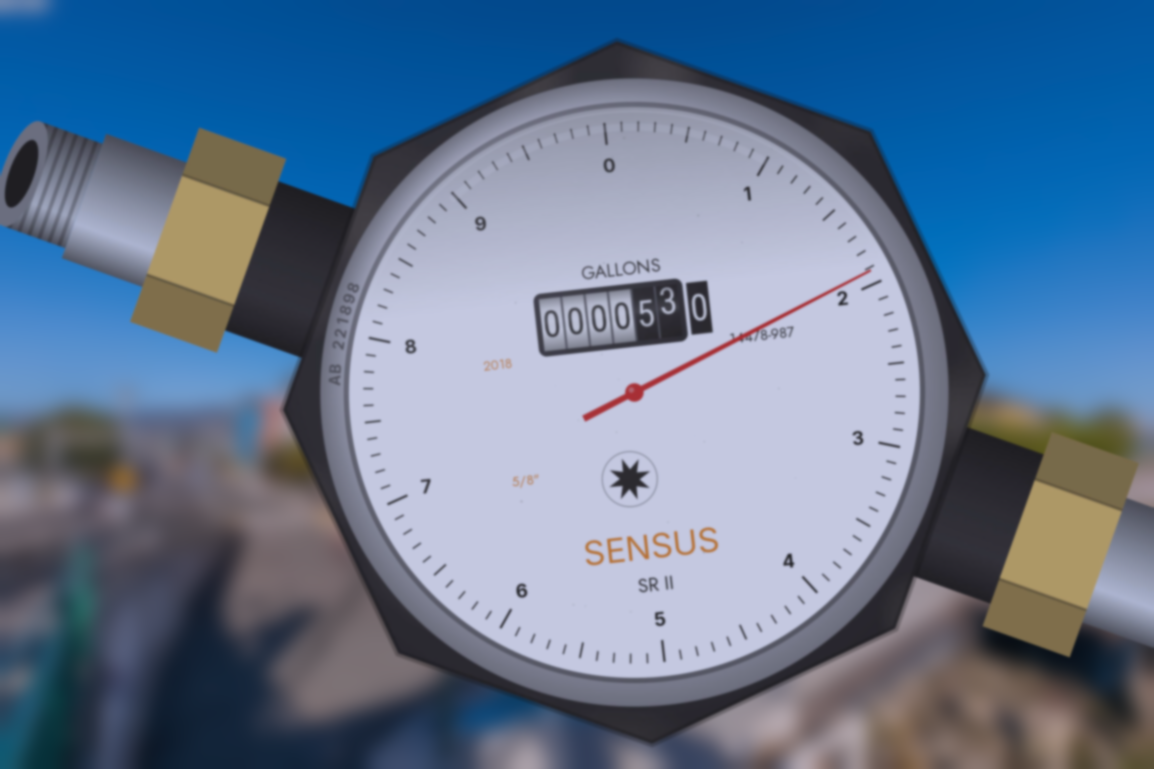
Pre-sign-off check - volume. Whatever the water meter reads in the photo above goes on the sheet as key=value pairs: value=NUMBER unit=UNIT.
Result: value=531.9 unit=gal
